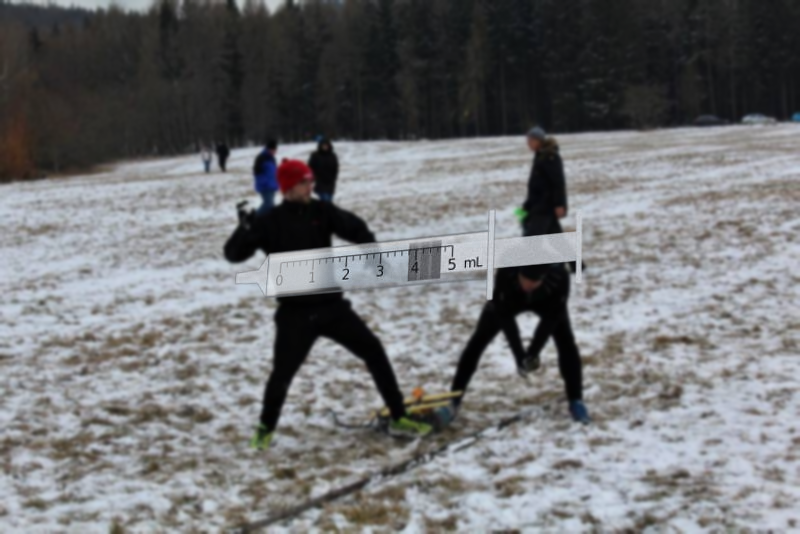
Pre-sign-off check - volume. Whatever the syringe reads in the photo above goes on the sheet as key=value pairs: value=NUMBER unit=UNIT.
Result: value=3.8 unit=mL
